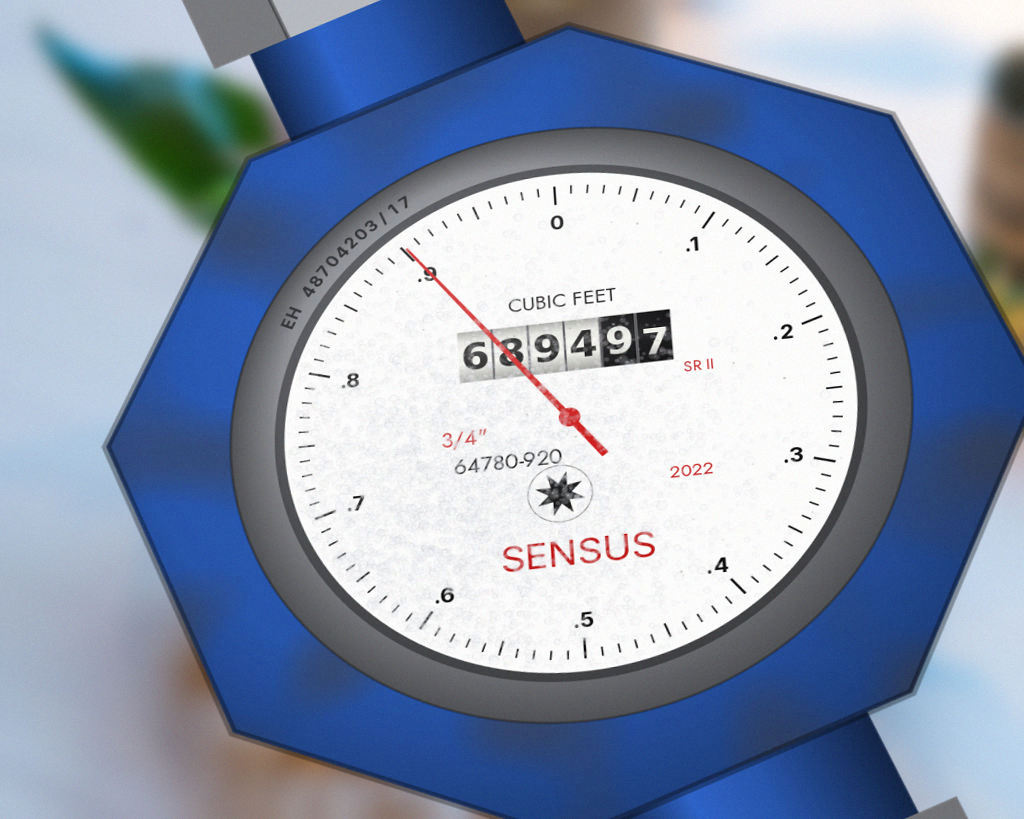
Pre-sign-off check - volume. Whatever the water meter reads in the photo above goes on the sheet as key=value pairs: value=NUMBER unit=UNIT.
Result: value=689496.90 unit=ft³
